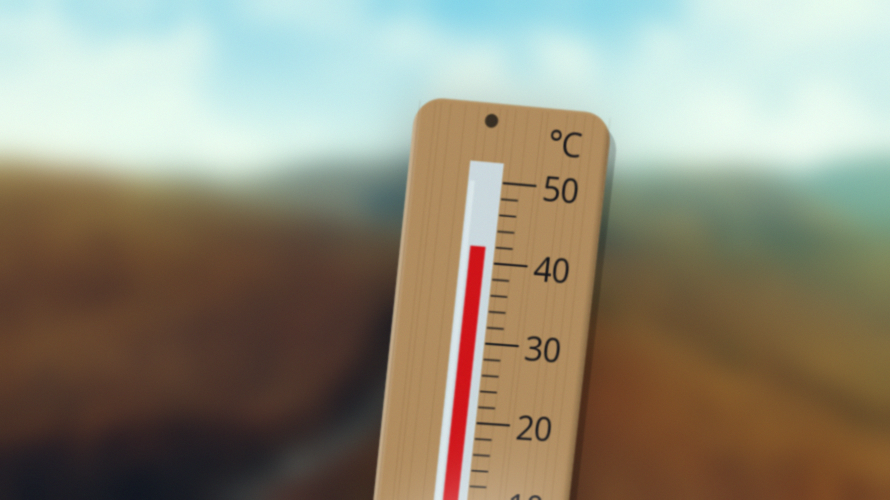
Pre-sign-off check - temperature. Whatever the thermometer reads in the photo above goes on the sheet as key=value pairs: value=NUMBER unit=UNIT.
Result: value=42 unit=°C
